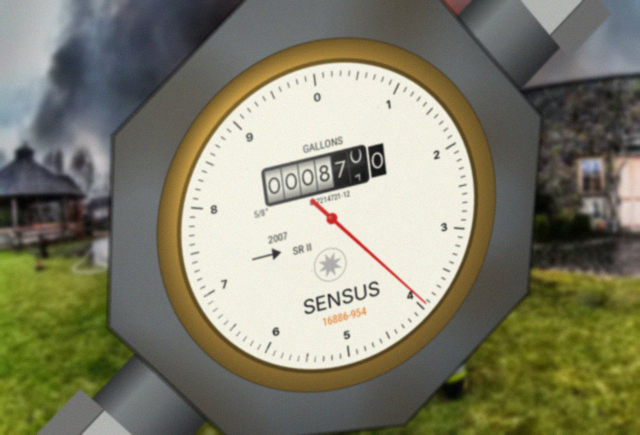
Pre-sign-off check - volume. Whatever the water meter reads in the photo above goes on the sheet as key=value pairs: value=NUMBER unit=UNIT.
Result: value=8703.9 unit=gal
